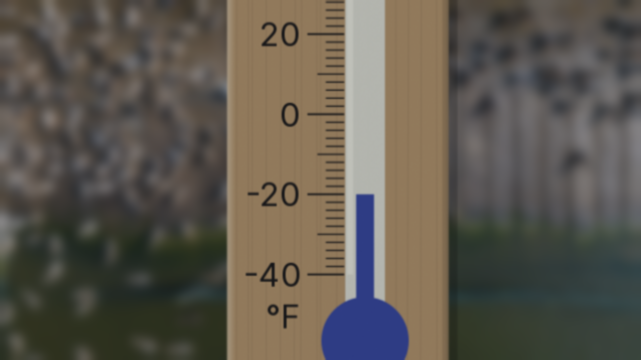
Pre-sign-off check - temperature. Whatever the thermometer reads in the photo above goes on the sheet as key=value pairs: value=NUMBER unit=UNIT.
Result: value=-20 unit=°F
